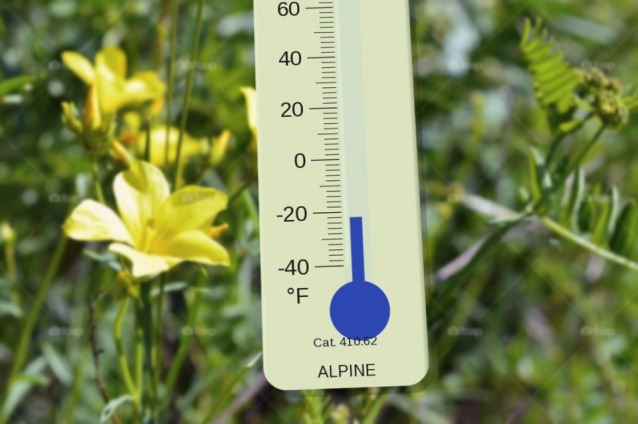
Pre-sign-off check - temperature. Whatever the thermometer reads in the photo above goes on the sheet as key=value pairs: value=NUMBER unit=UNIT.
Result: value=-22 unit=°F
